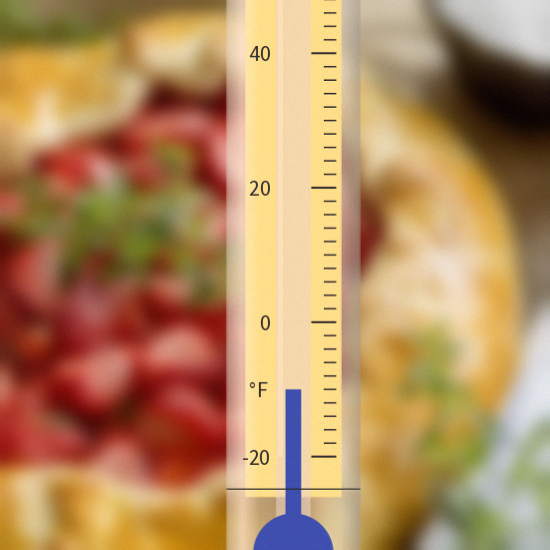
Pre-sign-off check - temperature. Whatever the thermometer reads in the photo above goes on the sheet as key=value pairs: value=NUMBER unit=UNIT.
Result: value=-10 unit=°F
